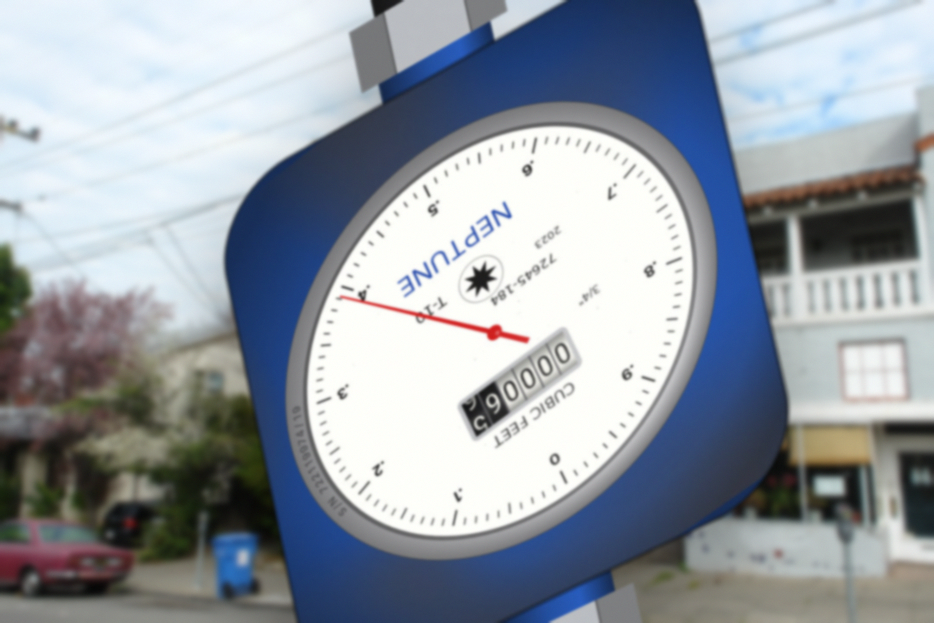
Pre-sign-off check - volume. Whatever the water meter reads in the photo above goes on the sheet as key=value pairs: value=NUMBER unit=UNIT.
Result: value=65.39 unit=ft³
